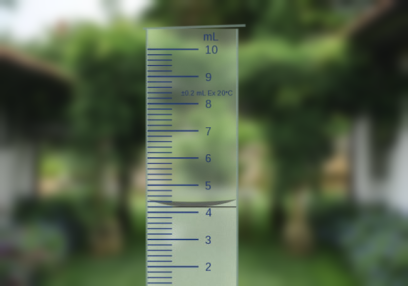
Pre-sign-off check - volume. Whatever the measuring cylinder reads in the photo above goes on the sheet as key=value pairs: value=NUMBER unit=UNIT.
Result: value=4.2 unit=mL
